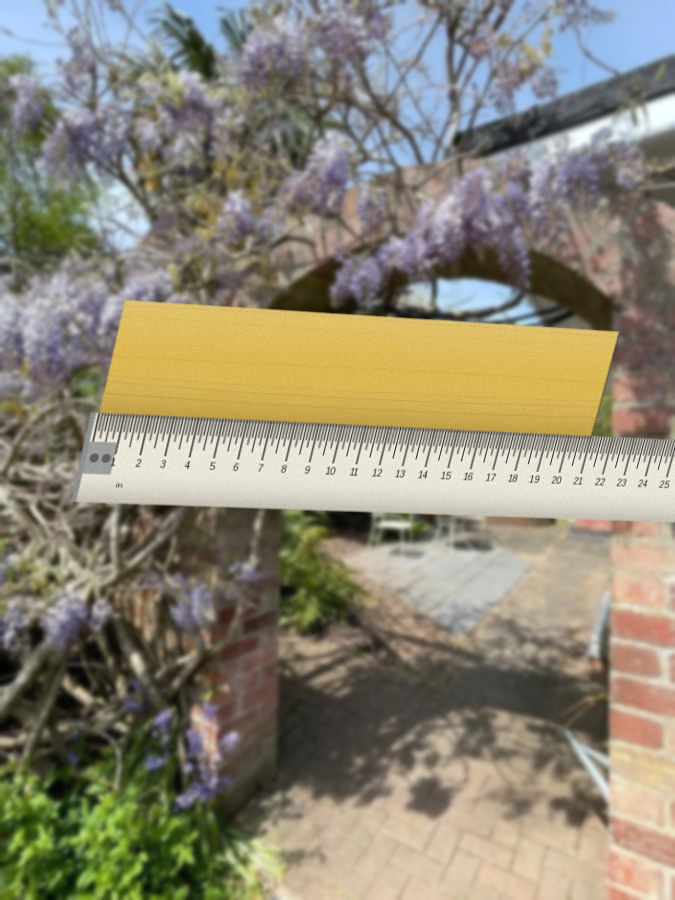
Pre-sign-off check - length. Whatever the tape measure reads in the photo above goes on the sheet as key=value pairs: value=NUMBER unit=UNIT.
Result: value=21 unit=in
